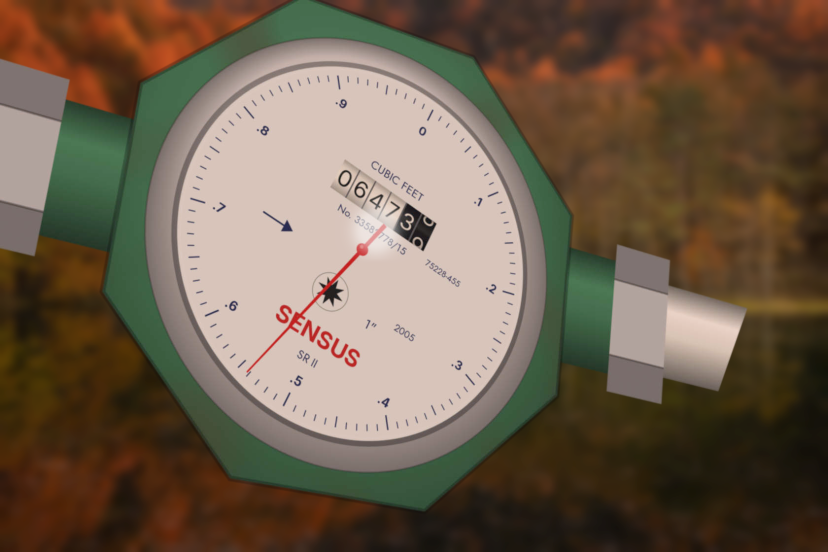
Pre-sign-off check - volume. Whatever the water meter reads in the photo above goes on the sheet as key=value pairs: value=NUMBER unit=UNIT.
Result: value=64738.54 unit=ft³
